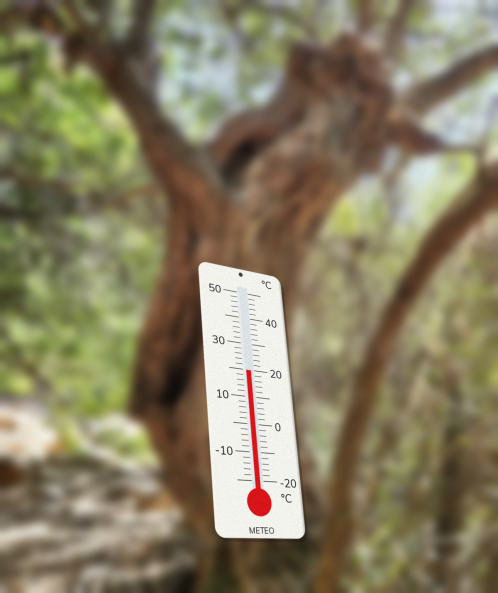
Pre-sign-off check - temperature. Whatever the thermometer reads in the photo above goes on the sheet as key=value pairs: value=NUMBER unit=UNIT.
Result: value=20 unit=°C
